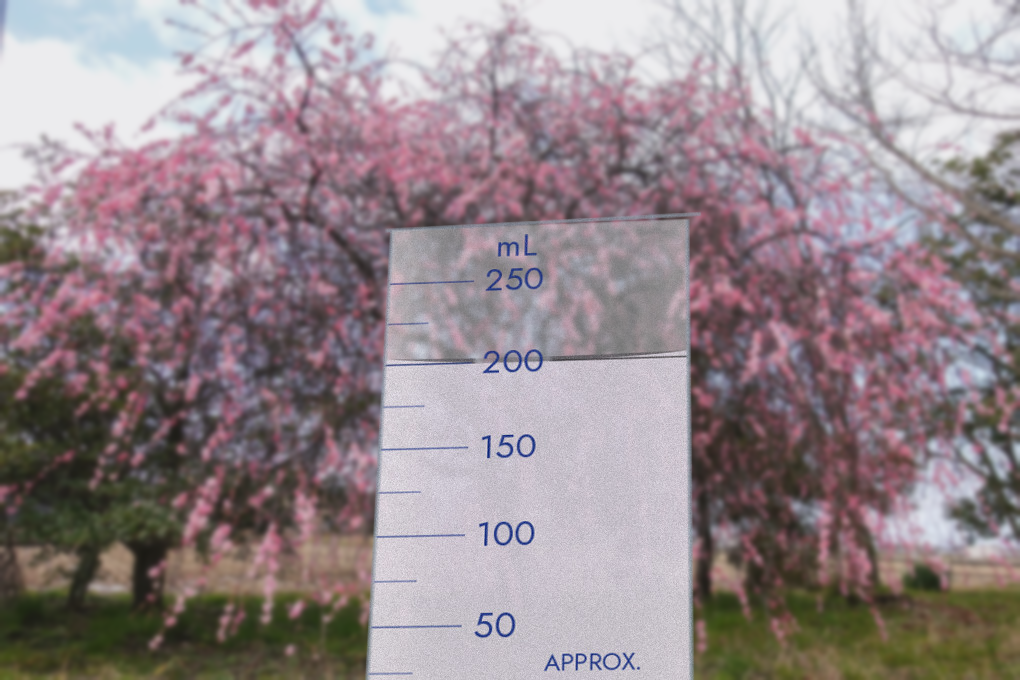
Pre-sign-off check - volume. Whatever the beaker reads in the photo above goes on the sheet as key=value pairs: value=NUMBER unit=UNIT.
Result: value=200 unit=mL
